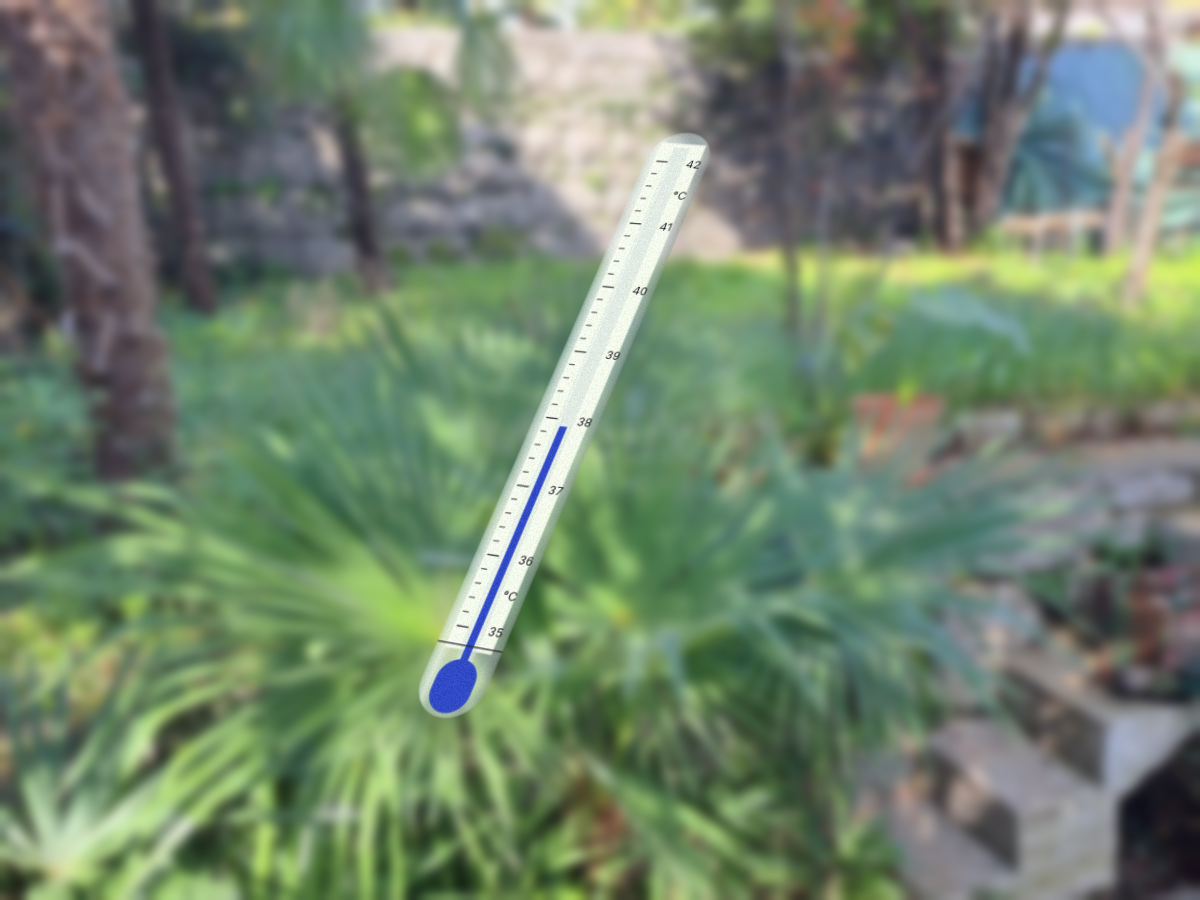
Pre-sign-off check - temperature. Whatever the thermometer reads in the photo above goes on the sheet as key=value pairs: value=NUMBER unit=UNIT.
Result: value=37.9 unit=°C
